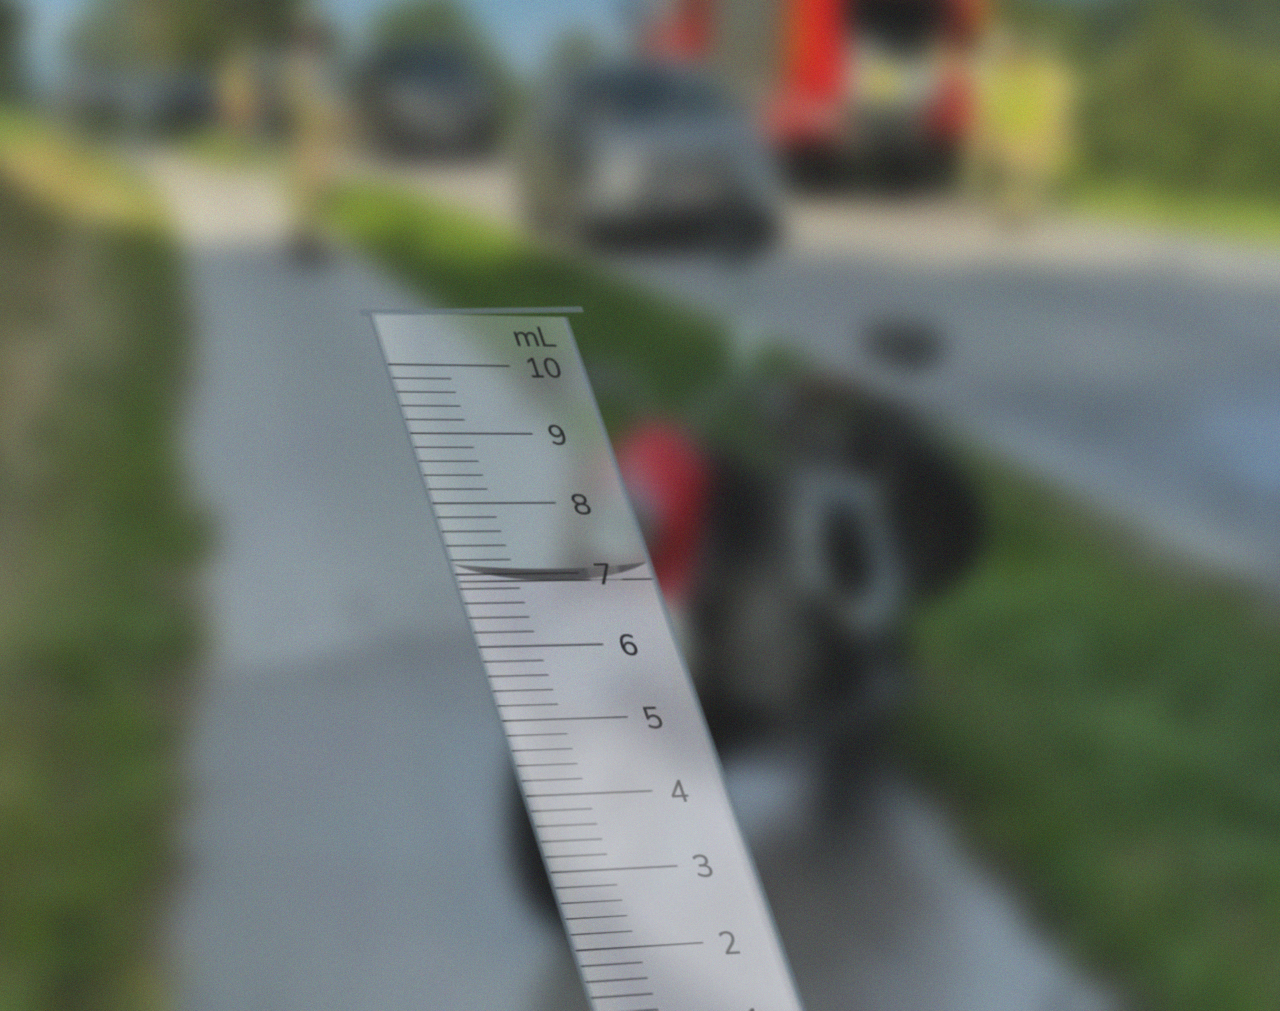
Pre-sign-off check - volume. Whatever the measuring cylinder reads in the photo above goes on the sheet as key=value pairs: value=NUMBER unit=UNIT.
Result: value=6.9 unit=mL
